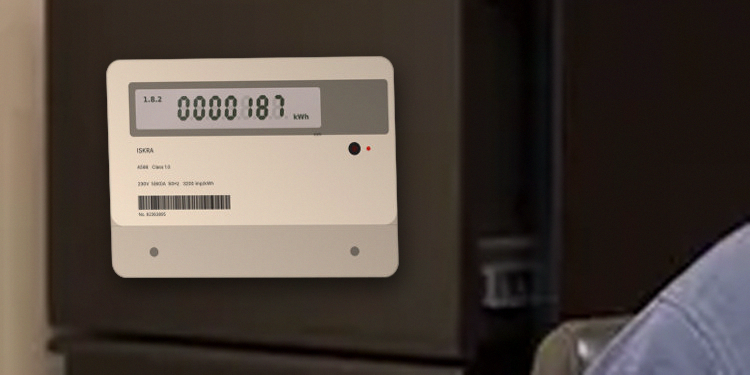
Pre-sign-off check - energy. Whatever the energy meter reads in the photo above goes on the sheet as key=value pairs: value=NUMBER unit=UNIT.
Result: value=187 unit=kWh
